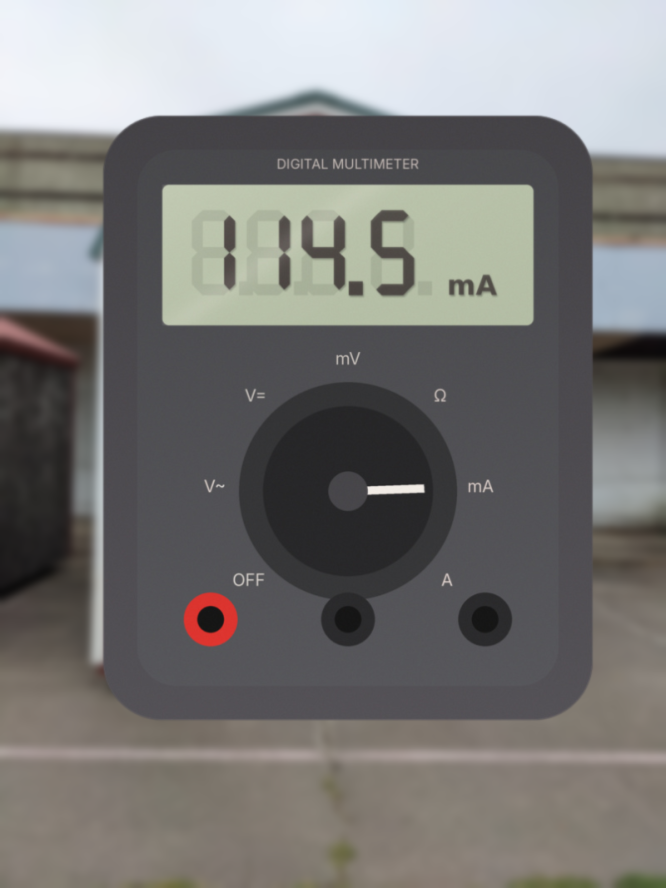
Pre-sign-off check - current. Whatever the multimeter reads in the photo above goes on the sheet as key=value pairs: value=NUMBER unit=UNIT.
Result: value=114.5 unit=mA
